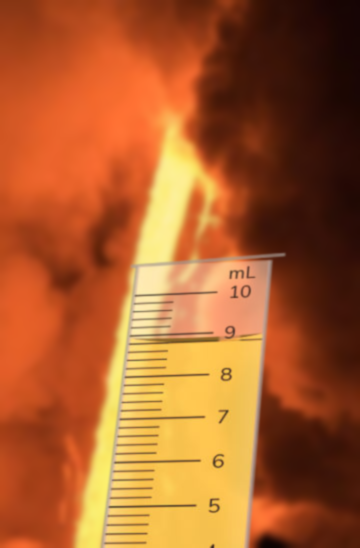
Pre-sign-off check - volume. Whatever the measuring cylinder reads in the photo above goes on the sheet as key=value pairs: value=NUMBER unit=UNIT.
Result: value=8.8 unit=mL
